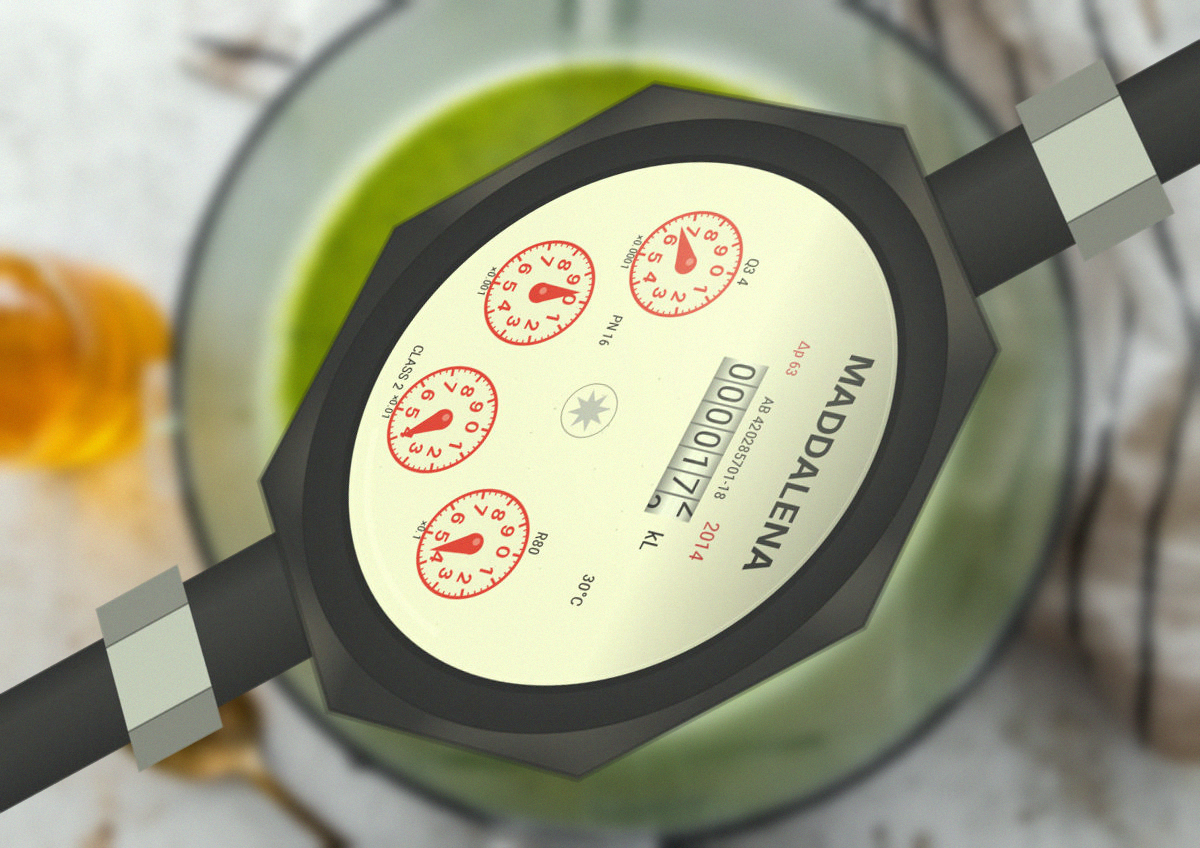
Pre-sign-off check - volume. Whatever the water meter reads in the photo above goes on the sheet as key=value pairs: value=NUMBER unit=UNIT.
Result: value=172.4396 unit=kL
